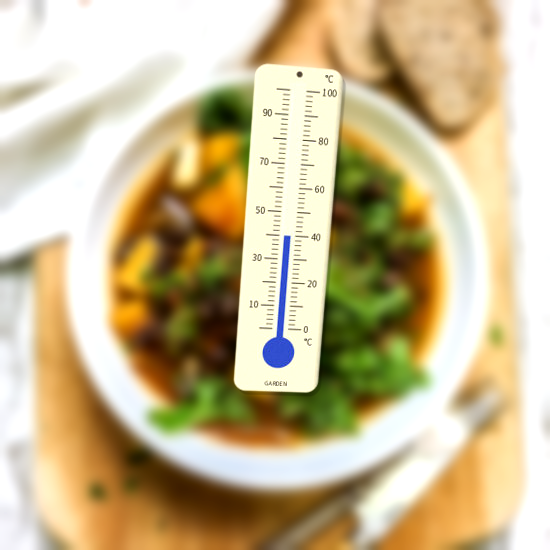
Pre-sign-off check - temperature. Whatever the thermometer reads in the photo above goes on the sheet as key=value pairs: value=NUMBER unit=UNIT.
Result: value=40 unit=°C
